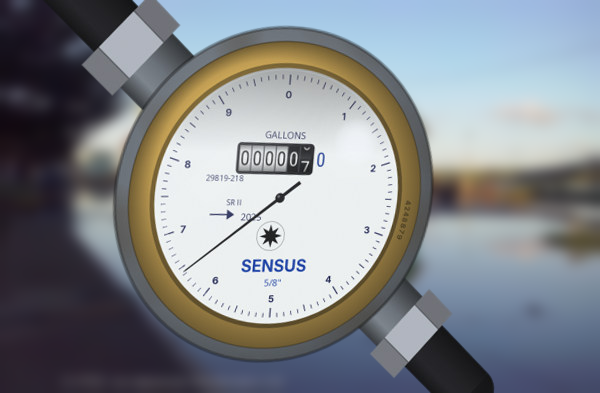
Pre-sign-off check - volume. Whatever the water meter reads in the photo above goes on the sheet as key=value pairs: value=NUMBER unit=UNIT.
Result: value=66.4 unit=gal
